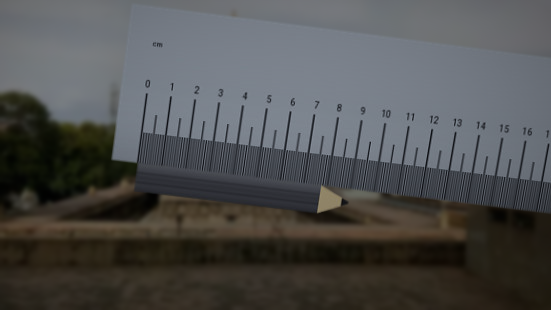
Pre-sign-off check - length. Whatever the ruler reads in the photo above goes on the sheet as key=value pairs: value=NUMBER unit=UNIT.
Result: value=9 unit=cm
